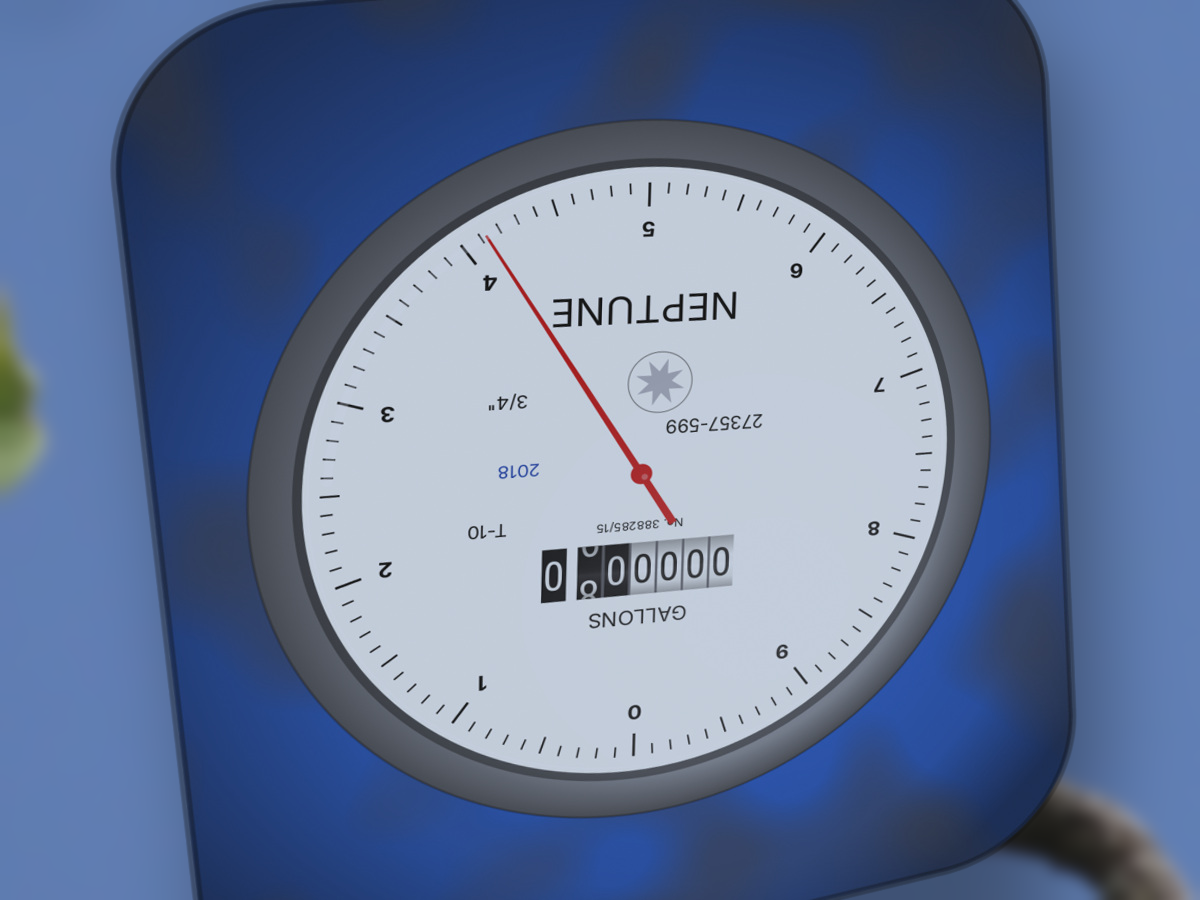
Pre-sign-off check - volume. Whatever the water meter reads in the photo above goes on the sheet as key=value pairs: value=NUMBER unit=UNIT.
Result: value=84.1 unit=gal
